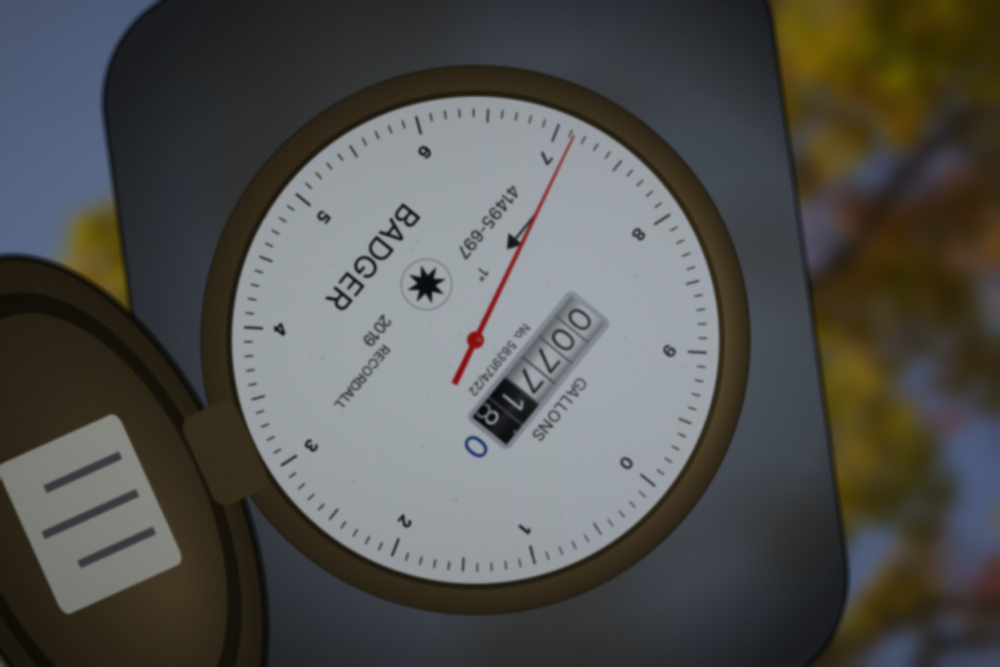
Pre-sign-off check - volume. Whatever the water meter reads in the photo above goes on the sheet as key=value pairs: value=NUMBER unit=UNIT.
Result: value=77177.1 unit=gal
